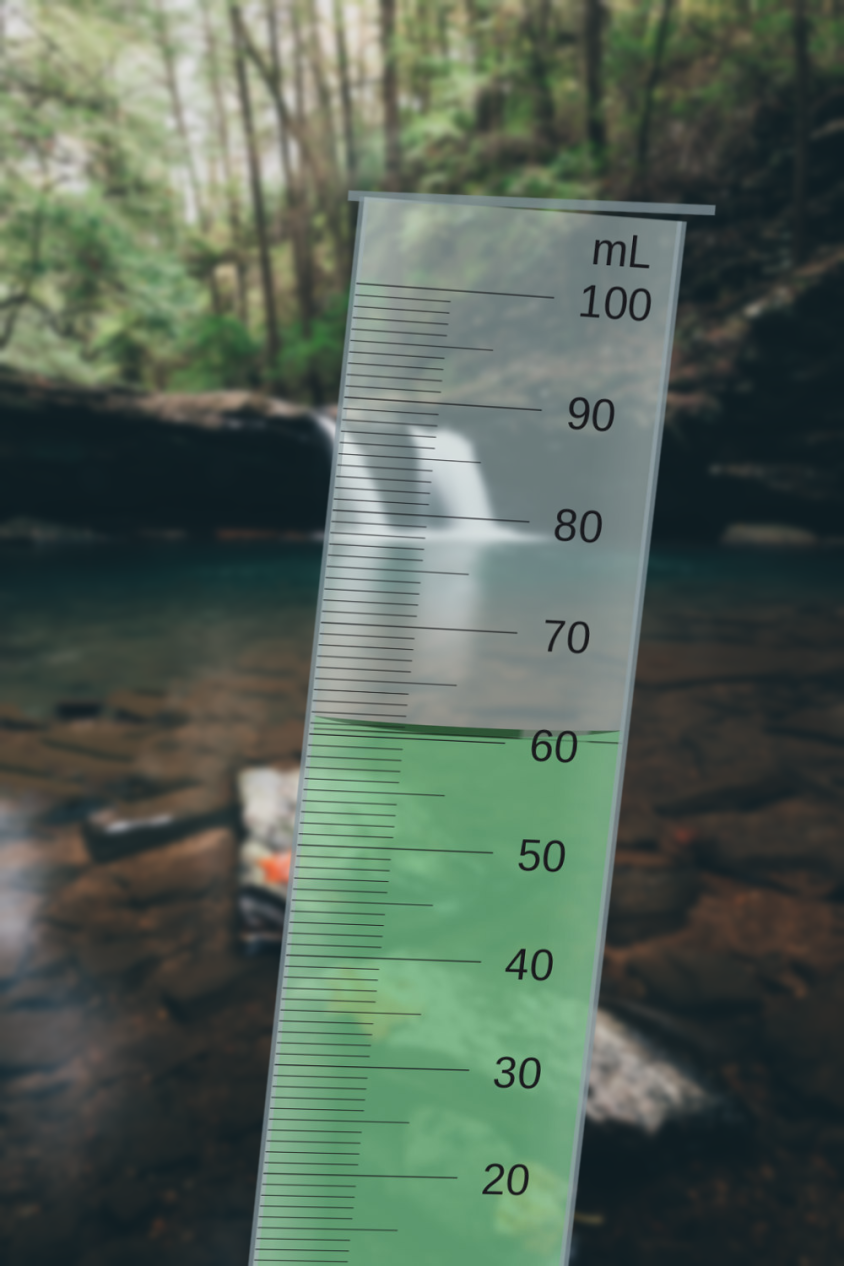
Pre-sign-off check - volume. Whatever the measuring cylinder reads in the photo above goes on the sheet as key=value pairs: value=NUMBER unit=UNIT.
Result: value=60.5 unit=mL
